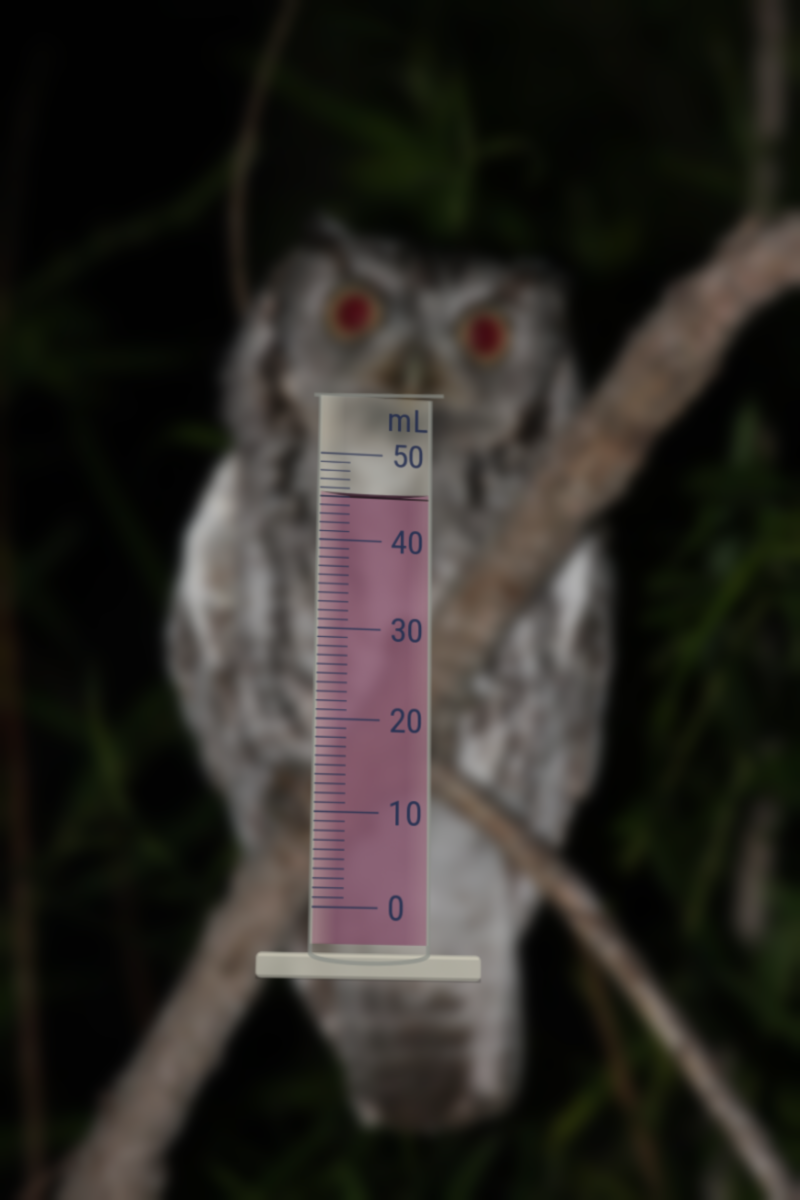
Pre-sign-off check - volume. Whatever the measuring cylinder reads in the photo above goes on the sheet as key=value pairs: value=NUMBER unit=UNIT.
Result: value=45 unit=mL
